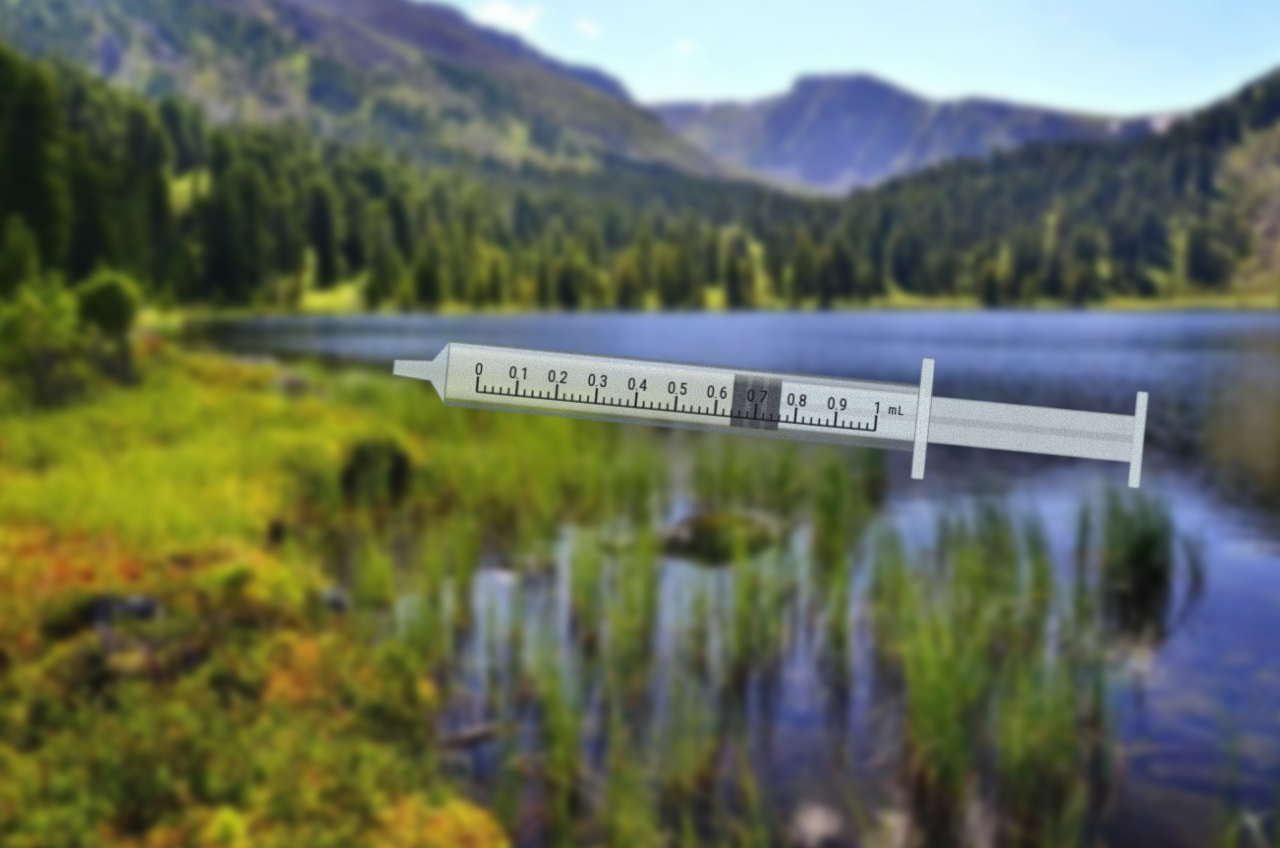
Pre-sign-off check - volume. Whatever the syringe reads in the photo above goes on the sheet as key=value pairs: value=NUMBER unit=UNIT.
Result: value=0.64 unit=mL
